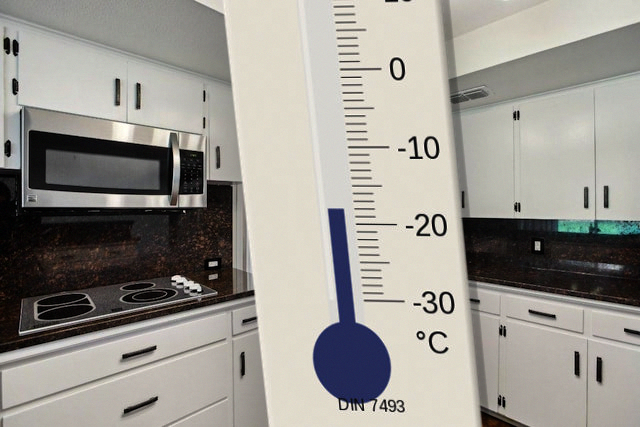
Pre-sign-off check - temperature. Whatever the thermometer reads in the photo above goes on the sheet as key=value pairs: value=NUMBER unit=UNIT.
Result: value=-18 unit=°C
